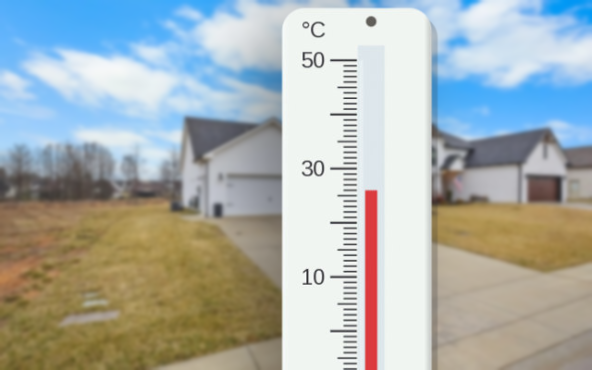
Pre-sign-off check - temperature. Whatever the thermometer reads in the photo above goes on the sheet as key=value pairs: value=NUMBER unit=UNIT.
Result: value=26 unit=°C
